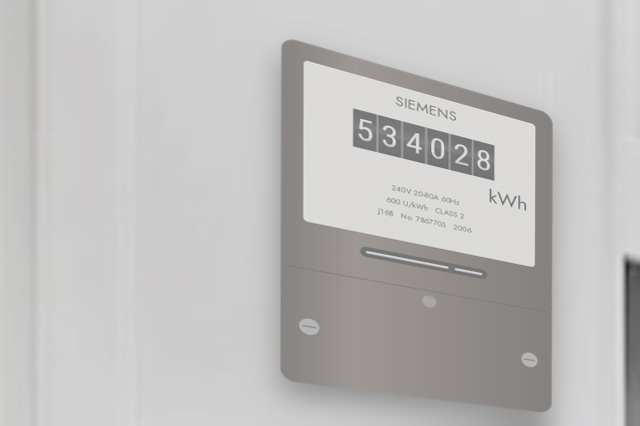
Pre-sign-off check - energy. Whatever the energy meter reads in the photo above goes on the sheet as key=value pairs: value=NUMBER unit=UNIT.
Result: value=534028 unit=kWh
